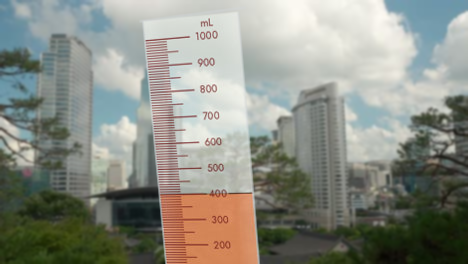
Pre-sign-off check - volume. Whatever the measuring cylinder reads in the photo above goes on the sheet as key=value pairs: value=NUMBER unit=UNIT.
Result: value=400 unit=mL
